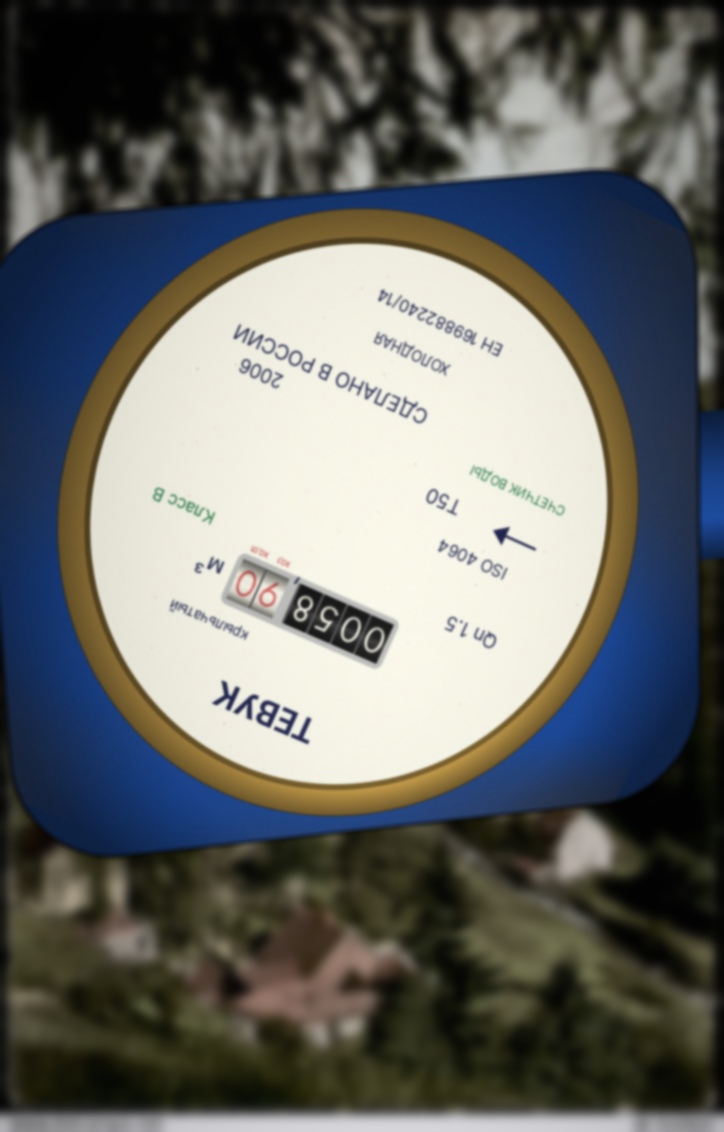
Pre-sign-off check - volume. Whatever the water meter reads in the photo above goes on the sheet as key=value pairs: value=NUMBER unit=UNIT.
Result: value=58.90 unit=m³
